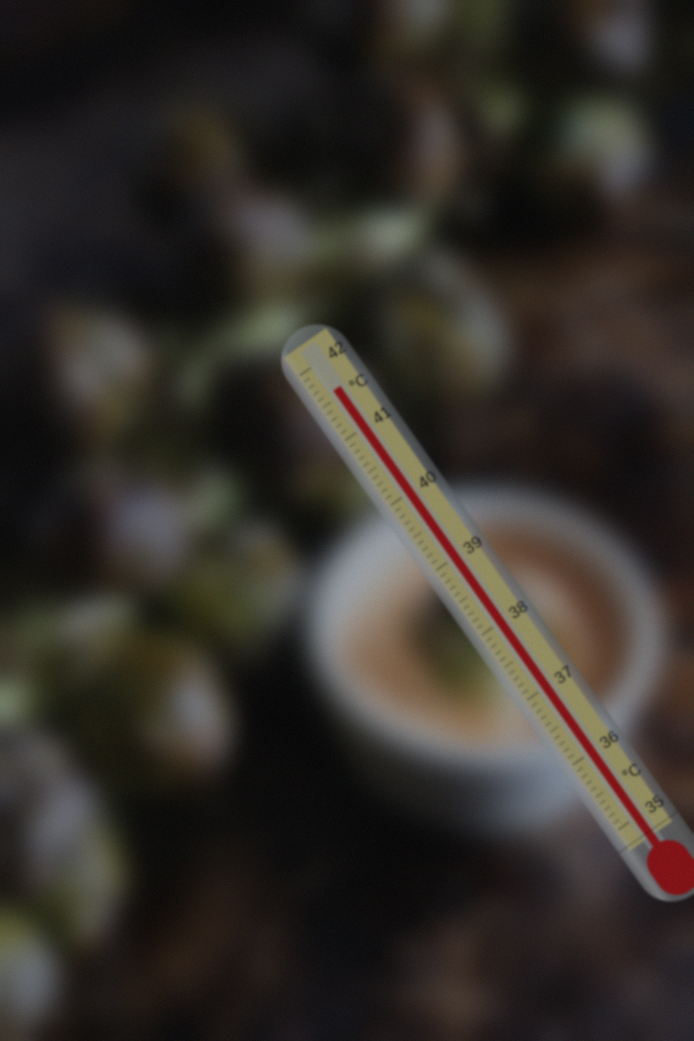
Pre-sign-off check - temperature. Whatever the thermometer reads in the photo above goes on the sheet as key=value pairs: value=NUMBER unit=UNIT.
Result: value=41.6 unit=°C
